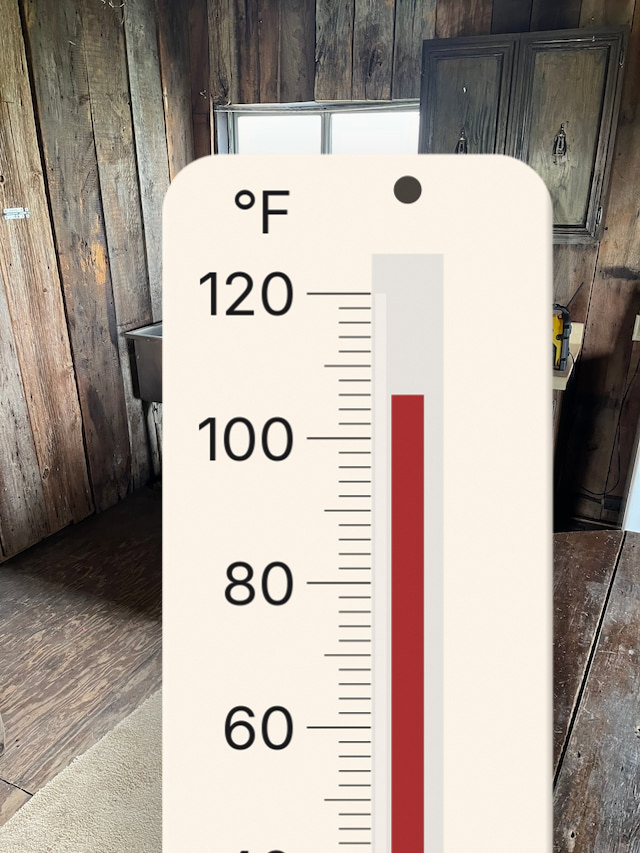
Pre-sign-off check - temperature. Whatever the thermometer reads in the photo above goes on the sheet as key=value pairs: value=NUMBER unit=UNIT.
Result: value=106 unit=°F
